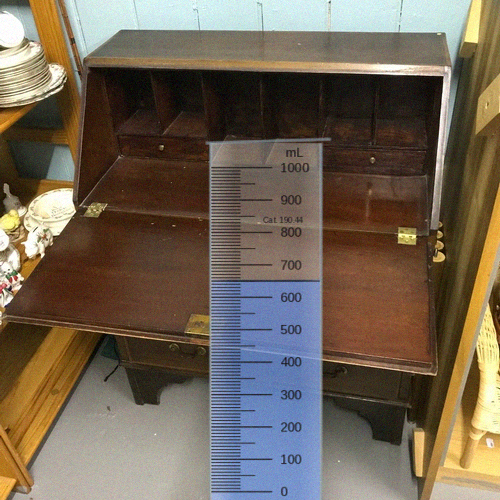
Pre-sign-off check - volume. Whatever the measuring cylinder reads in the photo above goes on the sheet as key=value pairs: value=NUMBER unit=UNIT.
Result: value=650 unit=mL
